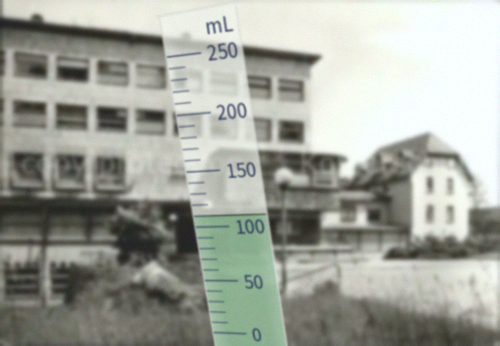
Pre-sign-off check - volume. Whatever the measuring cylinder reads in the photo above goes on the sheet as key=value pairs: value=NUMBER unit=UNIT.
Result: value=110 unit=mL
